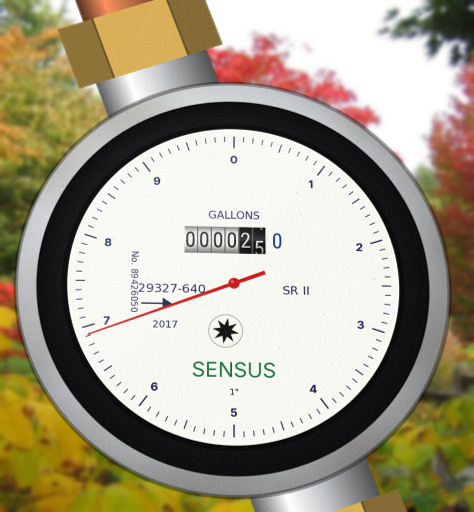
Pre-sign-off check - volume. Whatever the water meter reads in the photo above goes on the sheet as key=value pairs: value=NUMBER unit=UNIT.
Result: value=246.9 unit=gal
